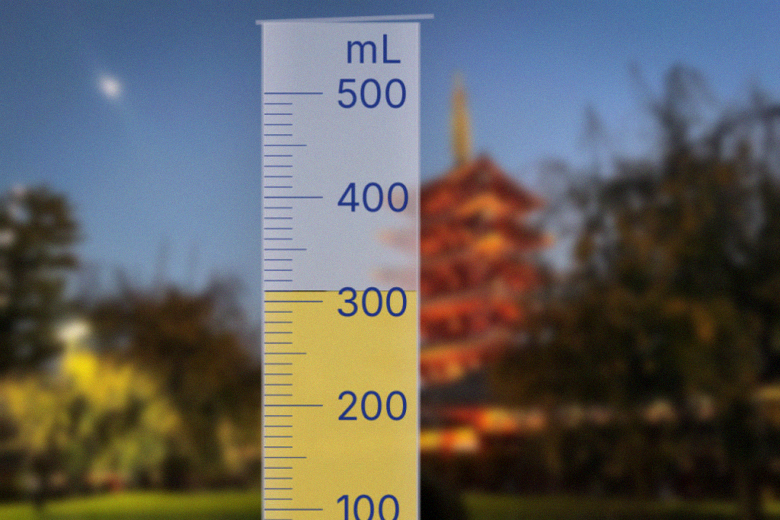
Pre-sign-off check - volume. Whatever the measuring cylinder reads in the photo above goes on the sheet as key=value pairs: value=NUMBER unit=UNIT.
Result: value=310 unit=mL
